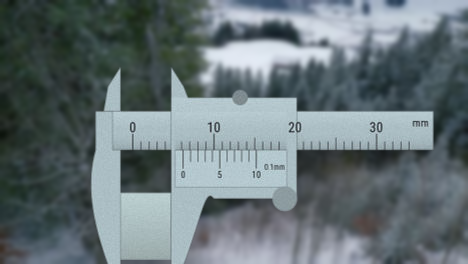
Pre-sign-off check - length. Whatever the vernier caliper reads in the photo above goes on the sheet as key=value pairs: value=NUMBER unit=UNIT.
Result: value=6.2 unit=mm
